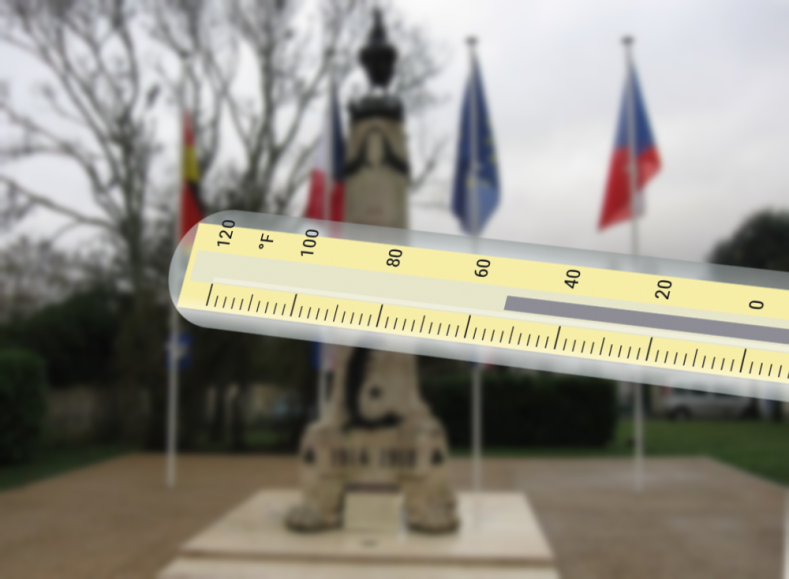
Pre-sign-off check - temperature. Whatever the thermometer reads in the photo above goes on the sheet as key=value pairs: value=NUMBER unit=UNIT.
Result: value=53 unit=°F
